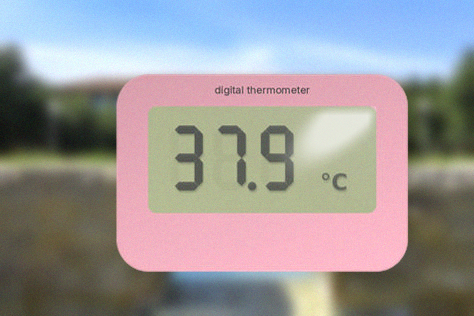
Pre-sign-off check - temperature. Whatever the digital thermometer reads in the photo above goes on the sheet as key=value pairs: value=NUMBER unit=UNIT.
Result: value=37.9 unit=°C
